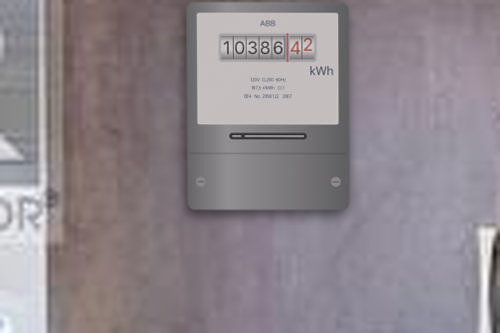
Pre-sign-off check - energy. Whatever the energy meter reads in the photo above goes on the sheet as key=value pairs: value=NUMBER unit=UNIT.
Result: value=10386.42 unit=kWh
